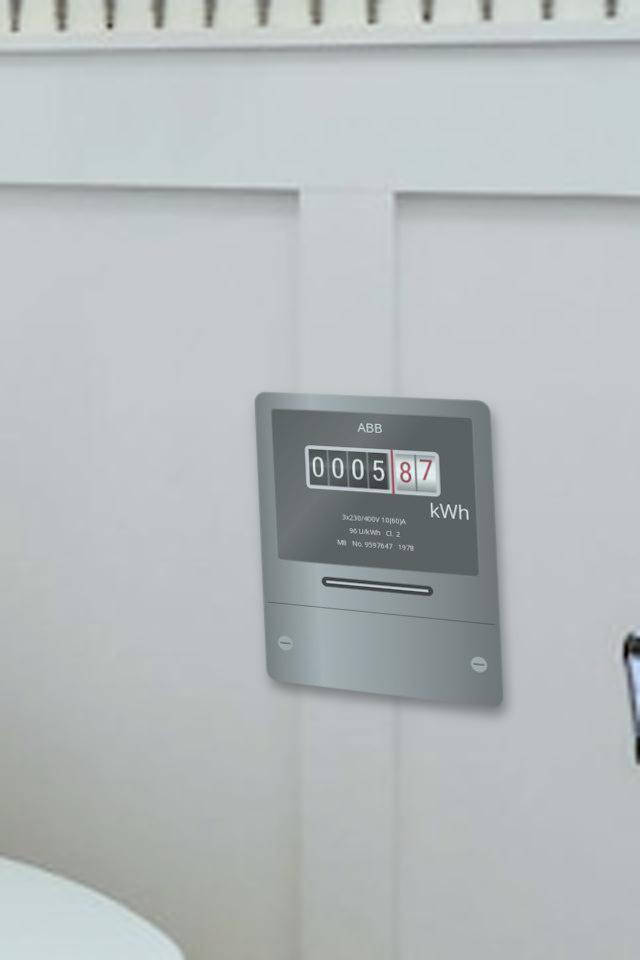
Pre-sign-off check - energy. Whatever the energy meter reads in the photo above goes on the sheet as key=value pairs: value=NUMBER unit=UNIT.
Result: value=5.87 unit=kWh
